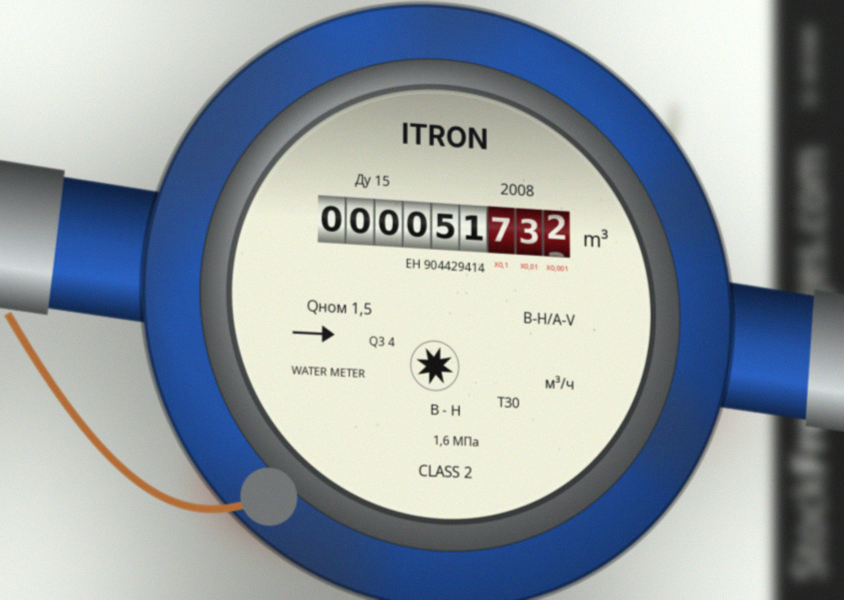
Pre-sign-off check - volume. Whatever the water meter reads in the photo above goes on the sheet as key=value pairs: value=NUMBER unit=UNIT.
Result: value=51.732 unit=m³
